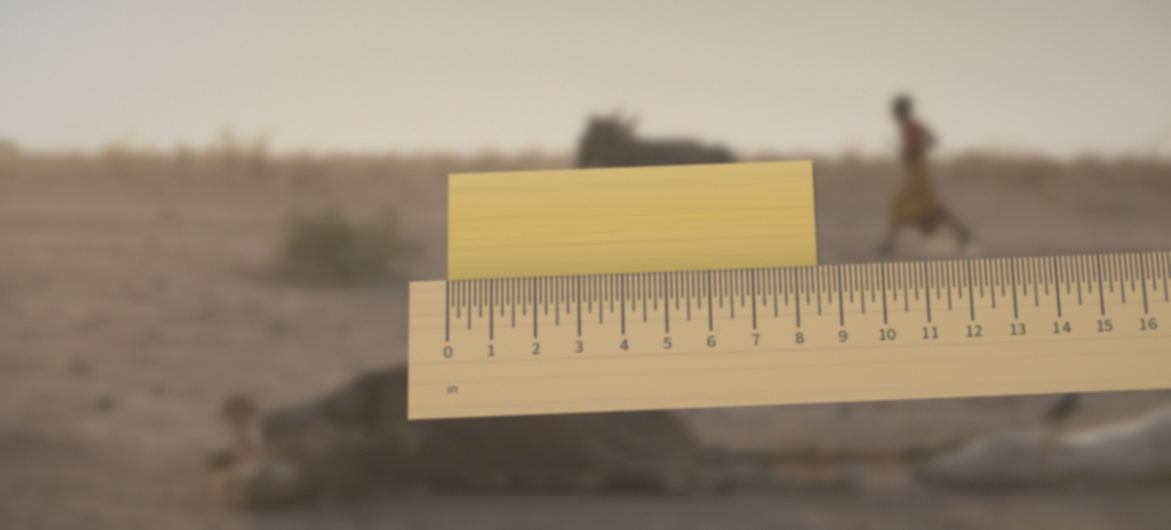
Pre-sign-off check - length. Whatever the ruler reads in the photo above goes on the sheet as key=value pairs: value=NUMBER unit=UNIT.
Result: value=8.5 unit=in
